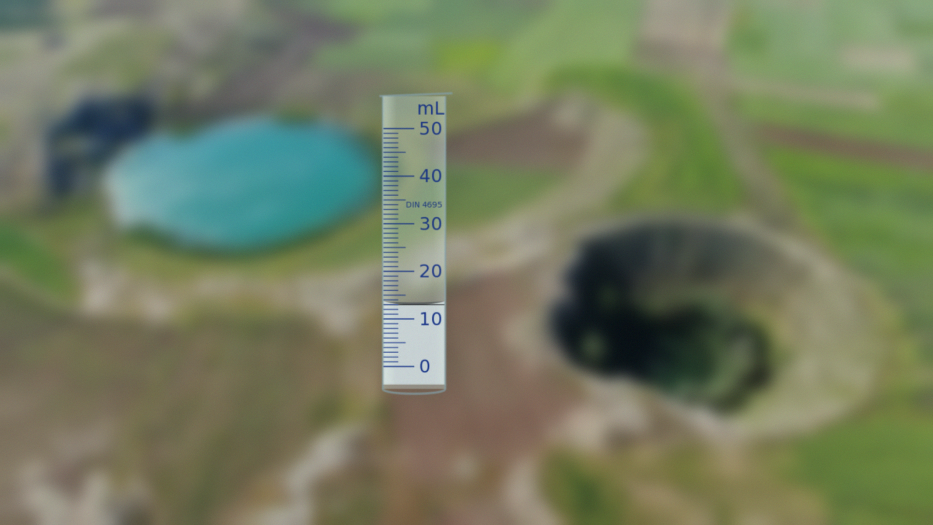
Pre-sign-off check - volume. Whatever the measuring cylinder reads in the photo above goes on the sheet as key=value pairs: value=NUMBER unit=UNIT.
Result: value=13 unit=mL
